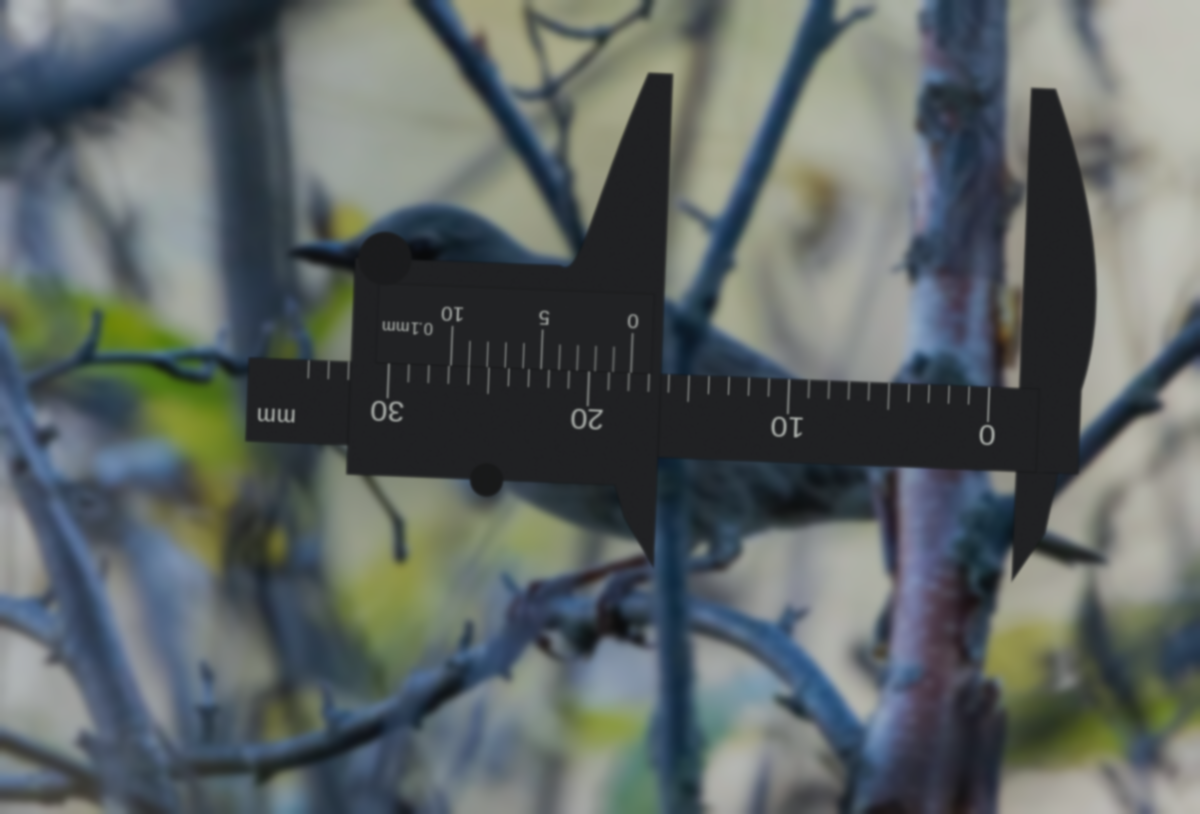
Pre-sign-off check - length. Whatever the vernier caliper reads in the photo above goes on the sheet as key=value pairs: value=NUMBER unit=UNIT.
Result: value=17.9 unit=mm
